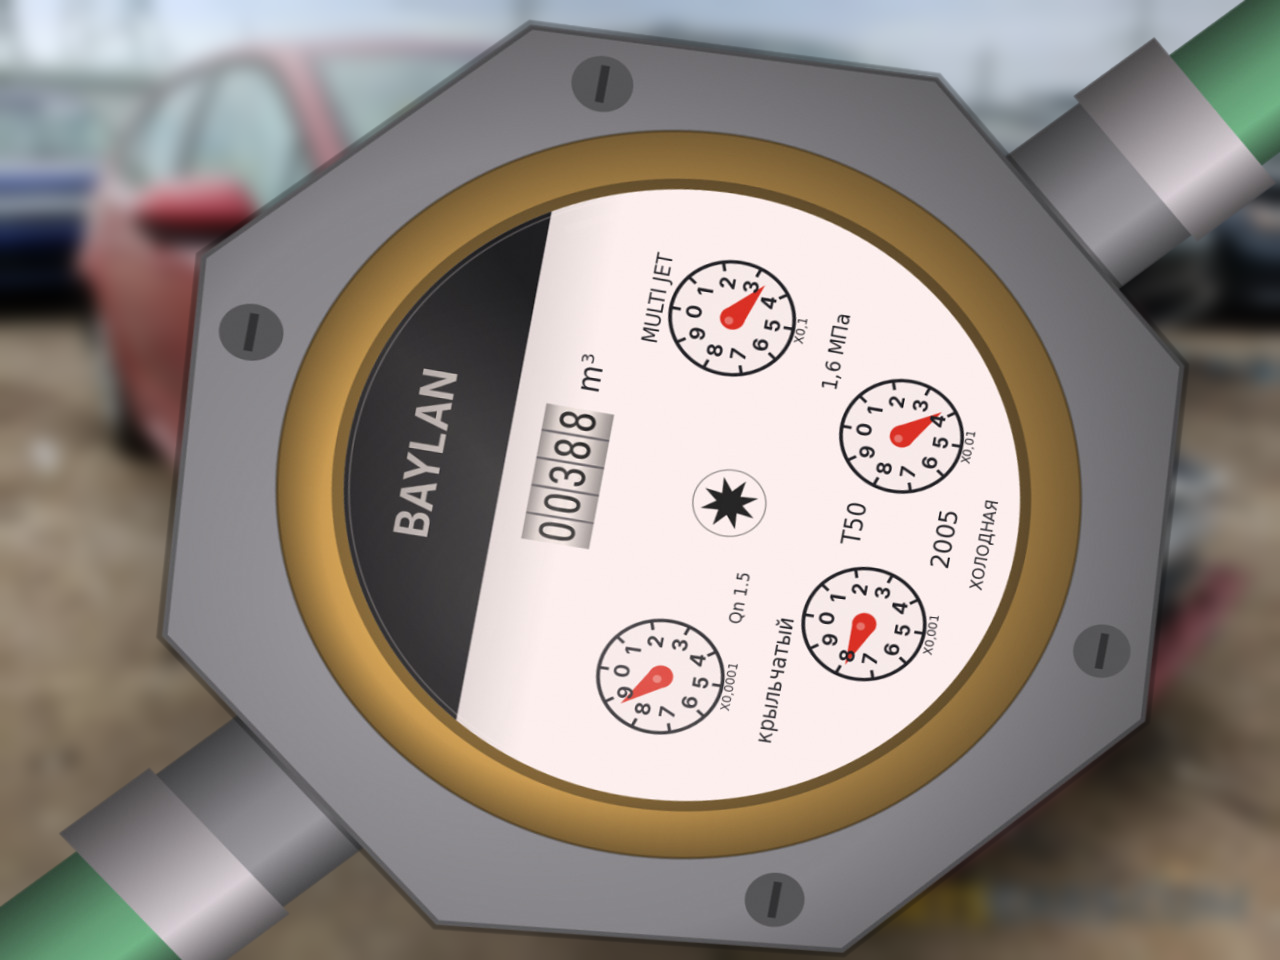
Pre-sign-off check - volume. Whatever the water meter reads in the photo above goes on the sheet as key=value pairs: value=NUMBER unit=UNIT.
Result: value=388.3378 unit=m³
